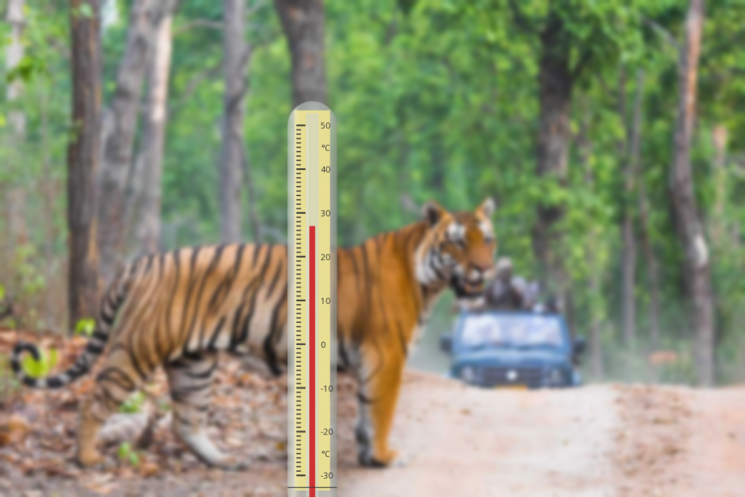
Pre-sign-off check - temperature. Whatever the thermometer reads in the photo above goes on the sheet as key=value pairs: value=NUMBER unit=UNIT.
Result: value=27 unit=°C
